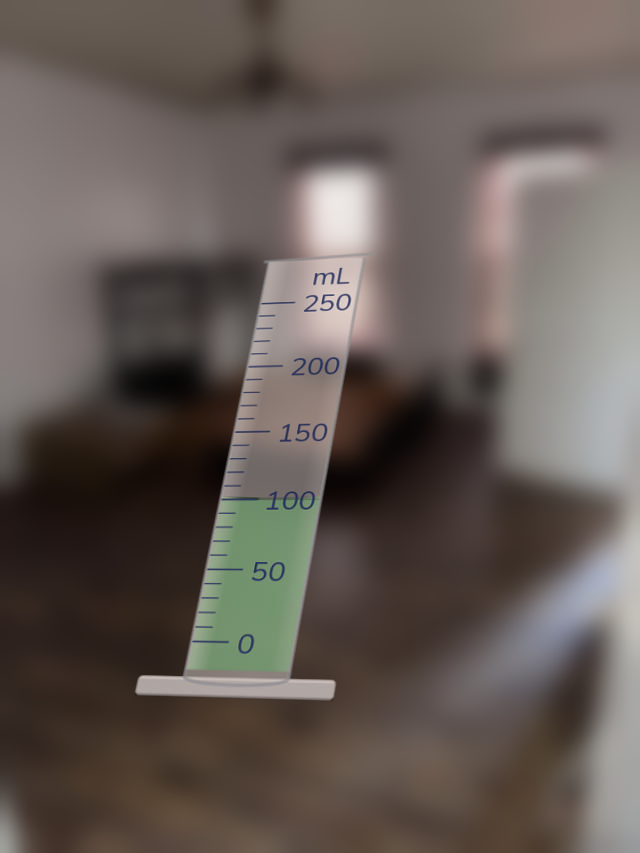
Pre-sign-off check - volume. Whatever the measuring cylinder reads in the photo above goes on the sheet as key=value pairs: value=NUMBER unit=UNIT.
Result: value=100 unit=mL
